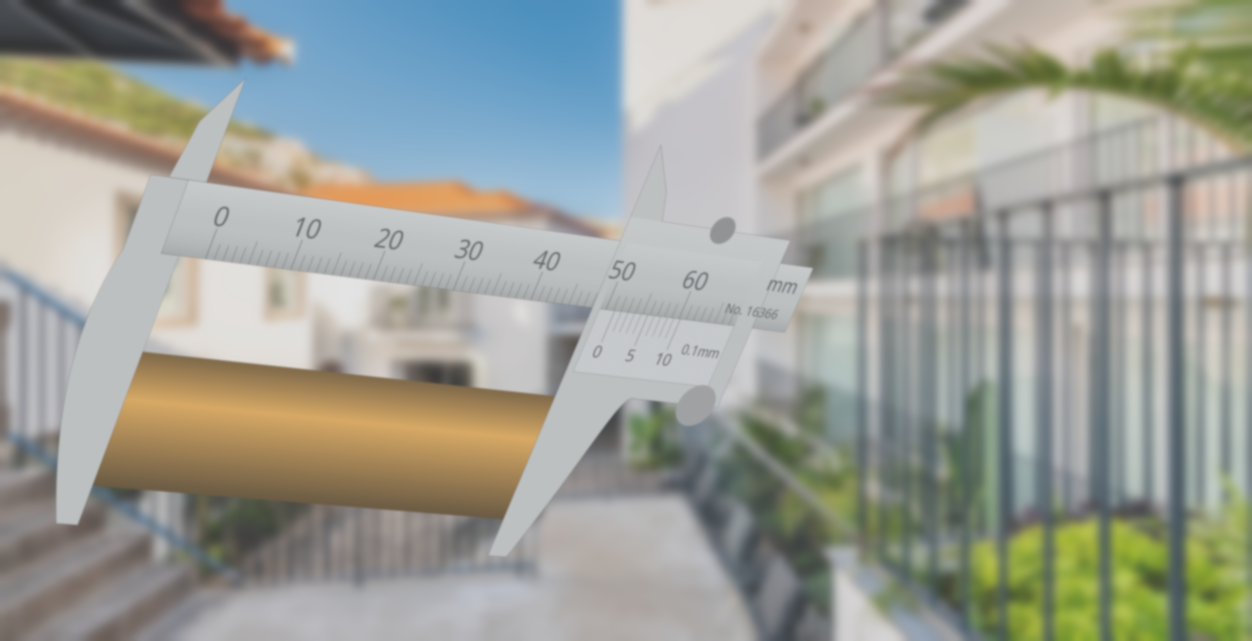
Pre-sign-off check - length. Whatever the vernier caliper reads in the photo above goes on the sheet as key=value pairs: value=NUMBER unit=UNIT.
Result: value=51.2 unit=mm
